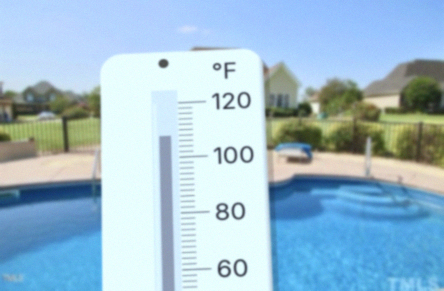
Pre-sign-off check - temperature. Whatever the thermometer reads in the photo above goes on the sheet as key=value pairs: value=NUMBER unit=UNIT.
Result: value=108 unit=°F
